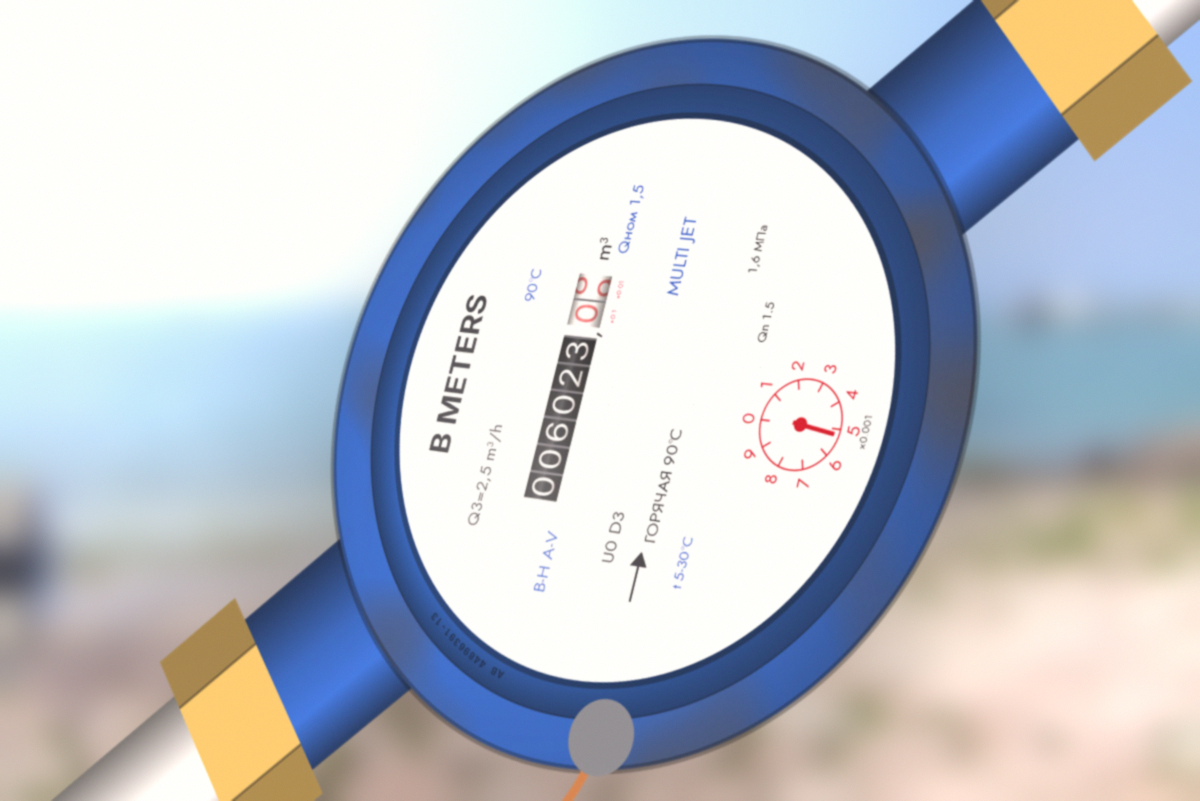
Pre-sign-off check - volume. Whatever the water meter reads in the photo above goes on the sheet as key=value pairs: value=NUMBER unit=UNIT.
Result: value=6023.085 unit=m³
